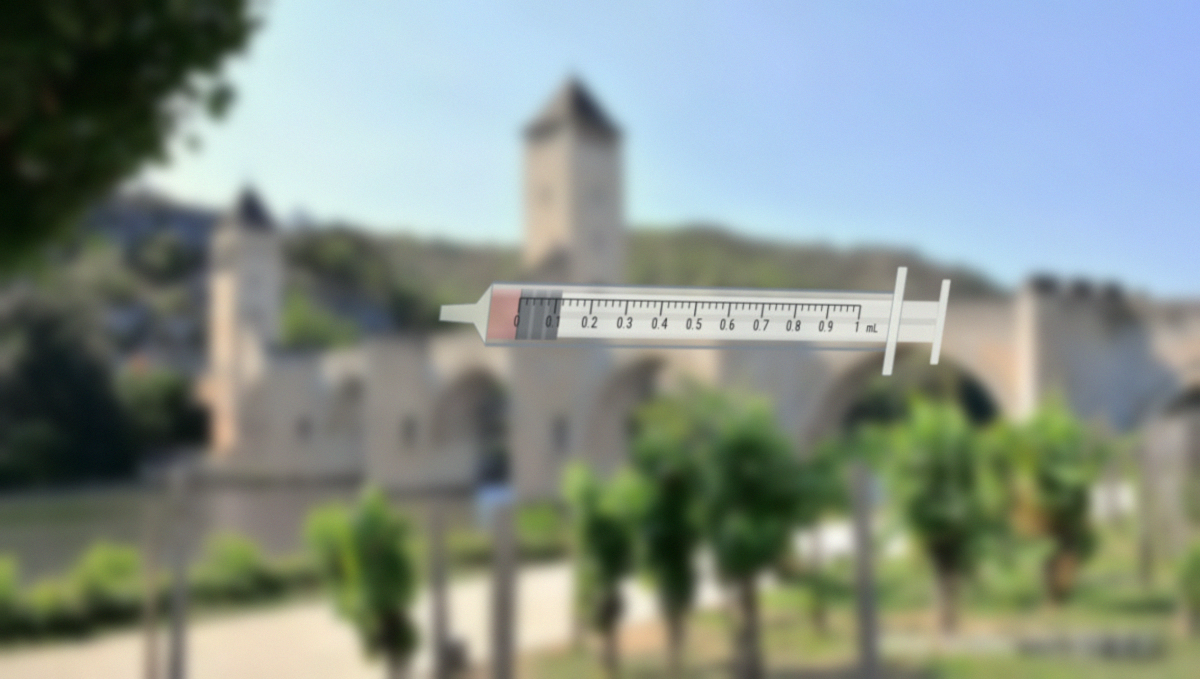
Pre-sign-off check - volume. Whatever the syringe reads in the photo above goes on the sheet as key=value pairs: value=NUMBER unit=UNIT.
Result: value=0 unit=mL
